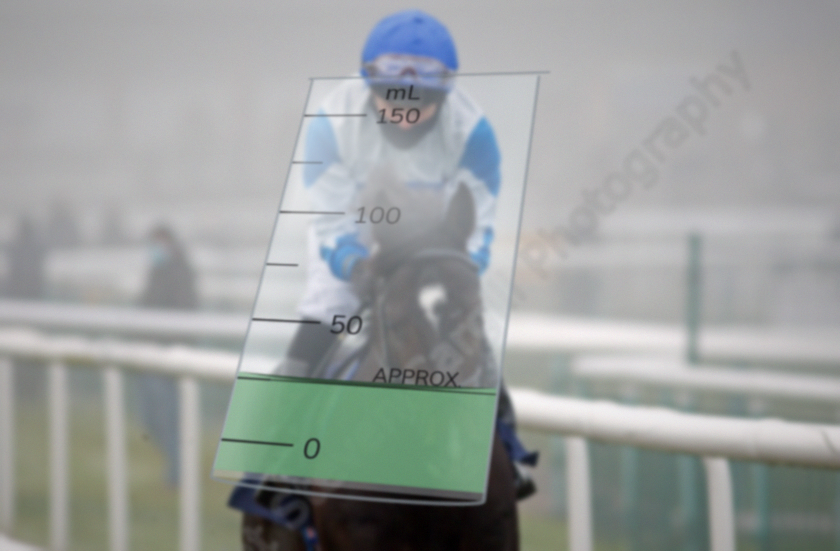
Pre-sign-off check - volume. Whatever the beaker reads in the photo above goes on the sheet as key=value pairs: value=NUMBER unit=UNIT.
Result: value=25 unit=mL
